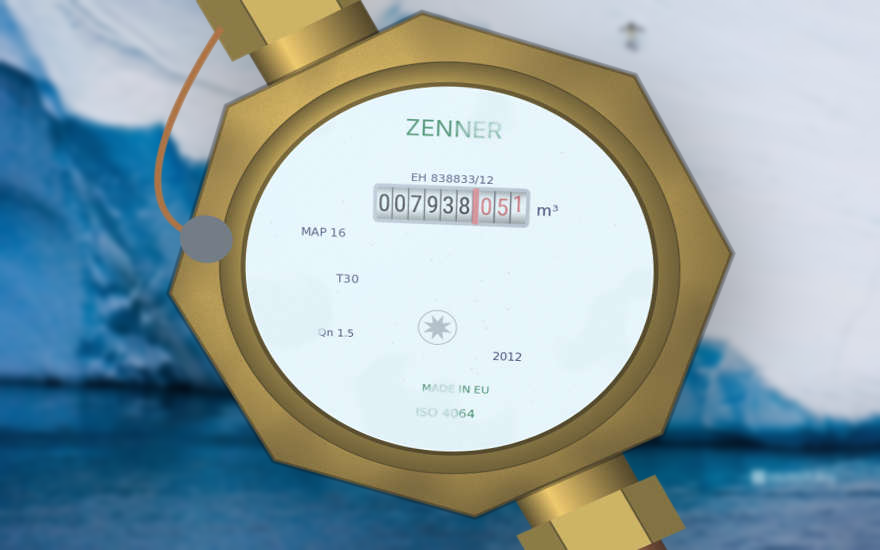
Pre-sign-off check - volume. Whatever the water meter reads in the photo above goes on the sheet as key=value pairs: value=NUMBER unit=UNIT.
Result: value=7938.051 unit=m³
